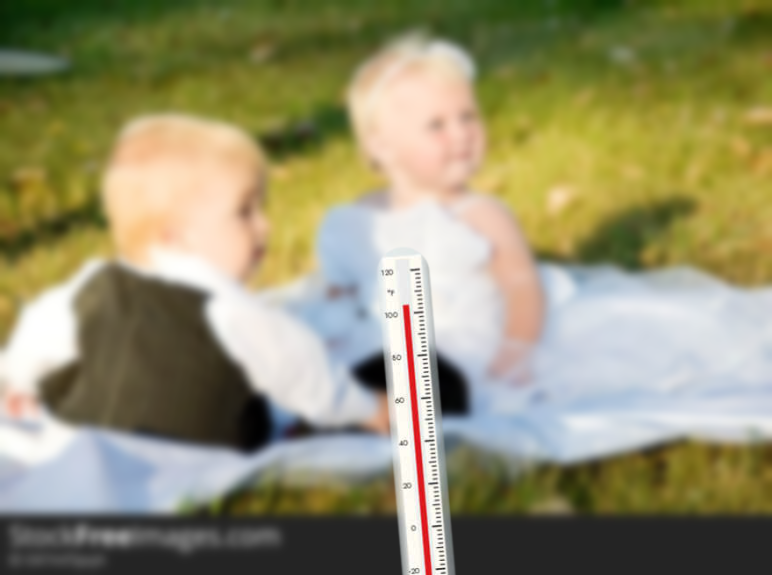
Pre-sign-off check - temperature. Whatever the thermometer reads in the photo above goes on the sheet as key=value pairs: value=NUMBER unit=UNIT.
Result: value=104 unit=°F
